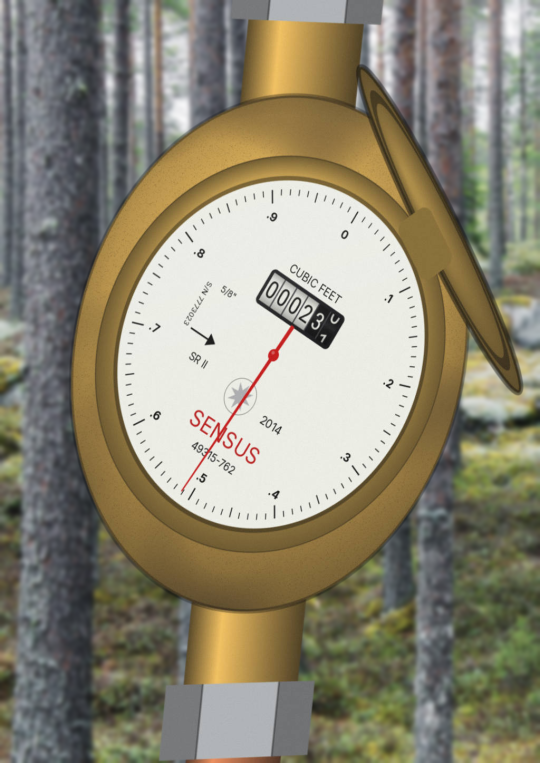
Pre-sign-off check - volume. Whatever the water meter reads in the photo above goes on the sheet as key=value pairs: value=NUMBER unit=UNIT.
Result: value=230.51 unit=ft³
